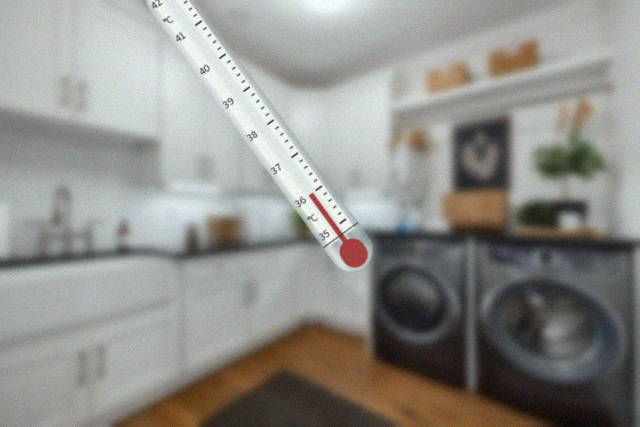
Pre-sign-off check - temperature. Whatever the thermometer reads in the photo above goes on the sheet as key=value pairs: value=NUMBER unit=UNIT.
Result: value=36 unit=°C
